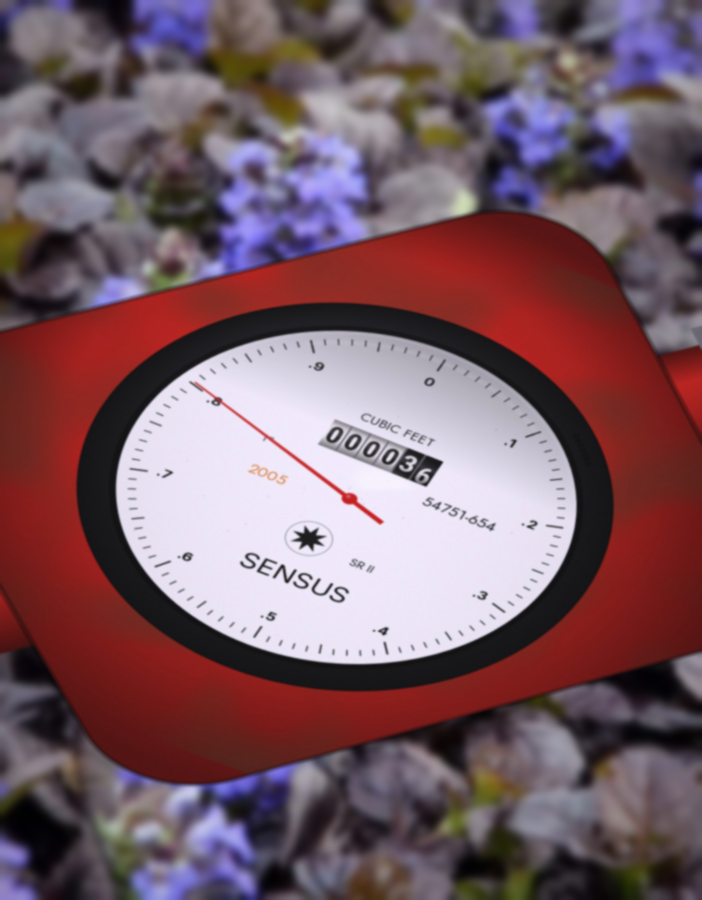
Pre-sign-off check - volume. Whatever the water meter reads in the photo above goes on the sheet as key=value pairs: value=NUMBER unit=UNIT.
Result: value=35.80 unit=ft³
